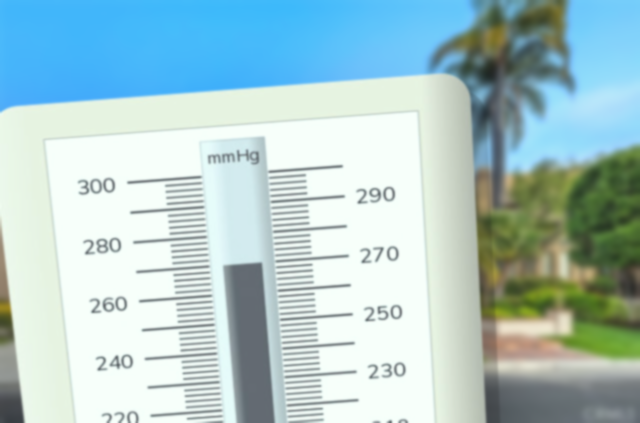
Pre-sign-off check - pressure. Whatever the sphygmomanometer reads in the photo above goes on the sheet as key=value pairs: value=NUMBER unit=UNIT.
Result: value=270 unit=mmHg
